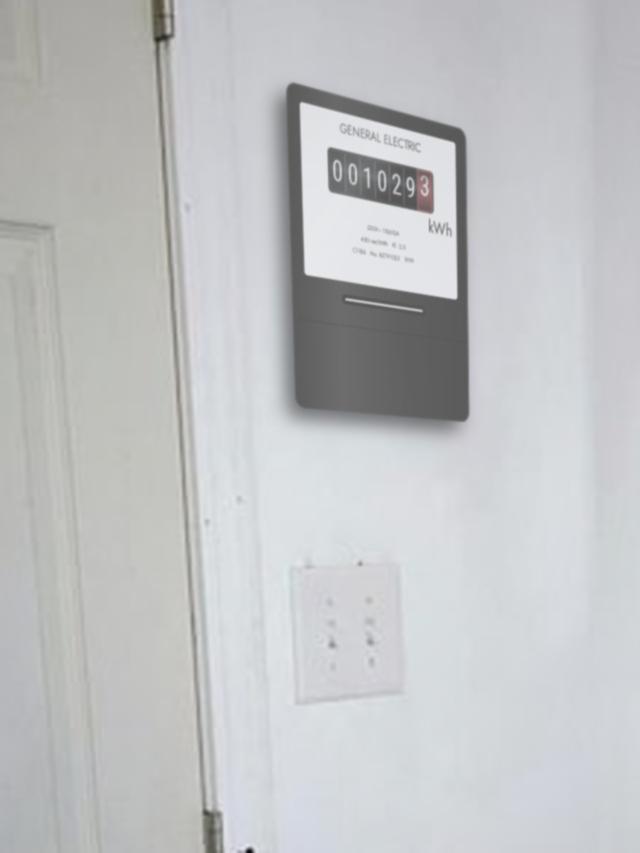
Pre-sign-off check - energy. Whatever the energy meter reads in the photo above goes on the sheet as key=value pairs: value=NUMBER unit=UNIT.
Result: value=1029.3 unit=kWh
